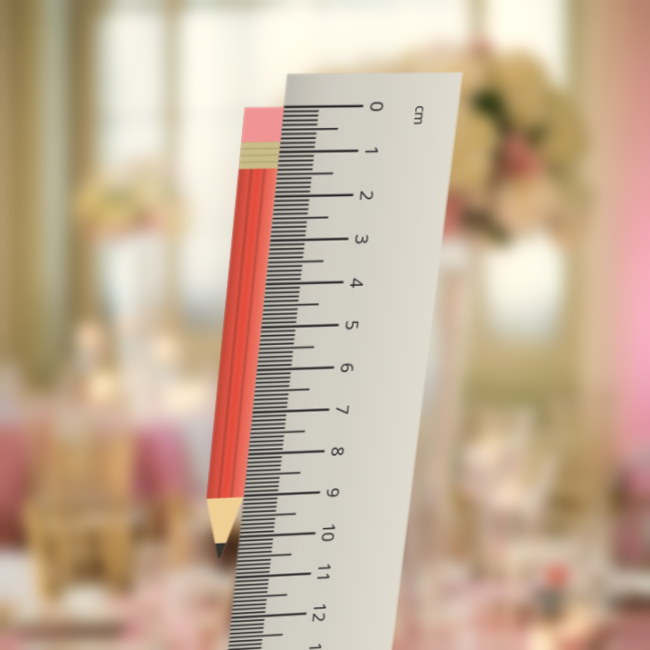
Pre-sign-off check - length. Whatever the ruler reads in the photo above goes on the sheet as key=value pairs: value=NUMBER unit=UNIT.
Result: value=10.5 unit=cm
